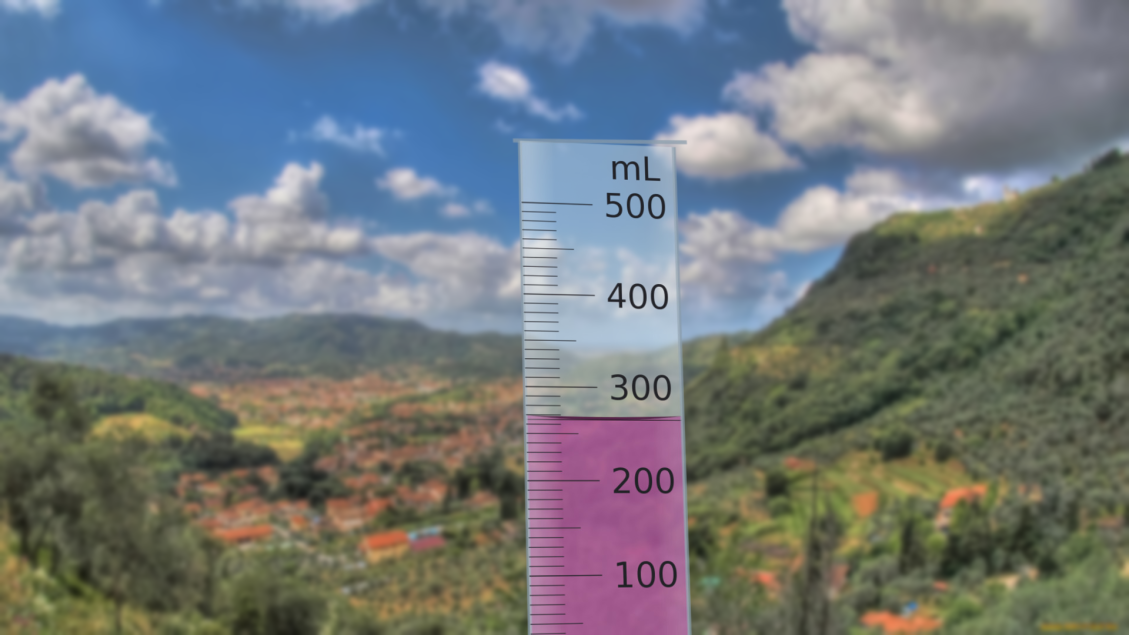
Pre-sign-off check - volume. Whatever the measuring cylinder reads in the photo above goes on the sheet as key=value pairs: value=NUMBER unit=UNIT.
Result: value=265 unit=mL
